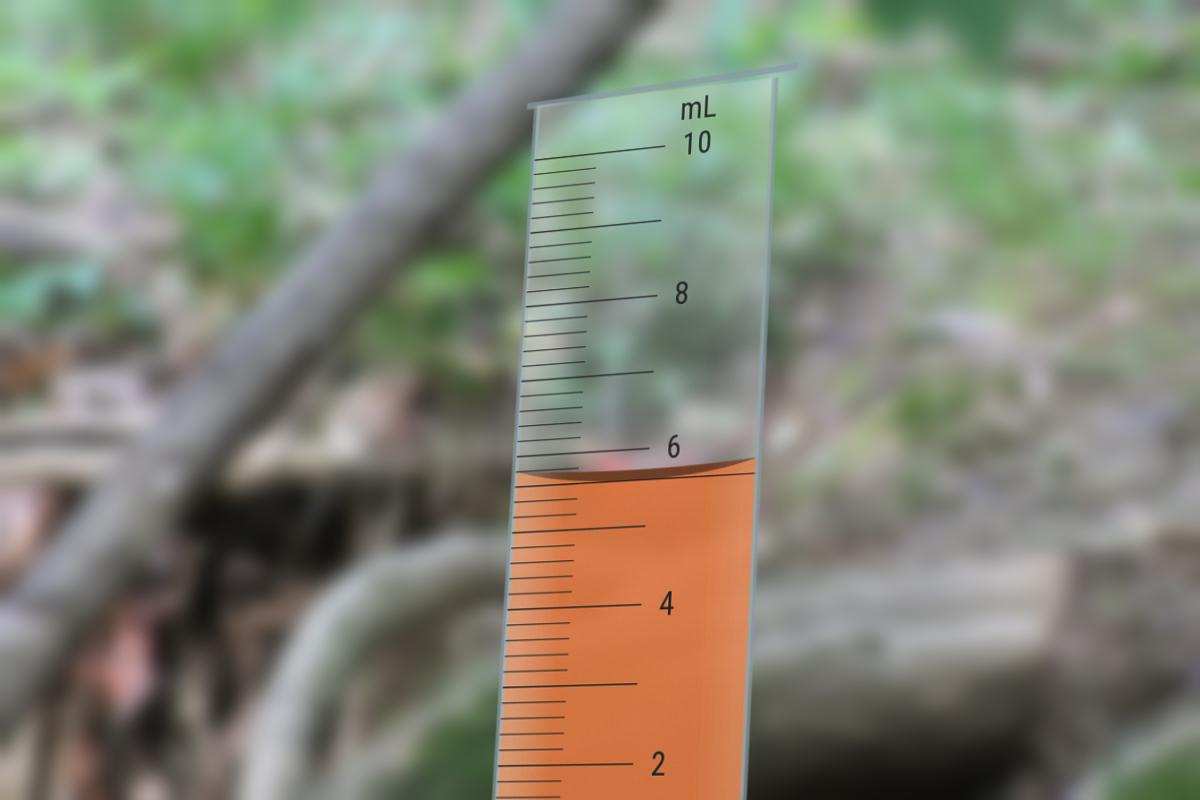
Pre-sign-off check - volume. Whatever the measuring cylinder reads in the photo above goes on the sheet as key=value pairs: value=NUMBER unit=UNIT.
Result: value=5.6 unit=mL
